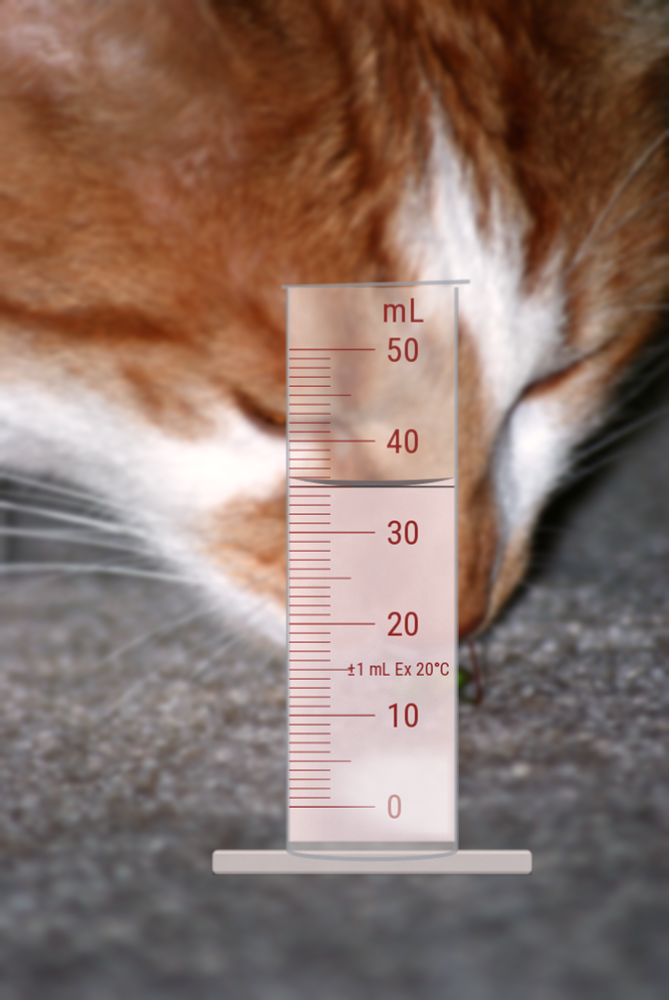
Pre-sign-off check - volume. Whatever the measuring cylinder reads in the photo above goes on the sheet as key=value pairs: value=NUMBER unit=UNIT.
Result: value=35 unit=mL
